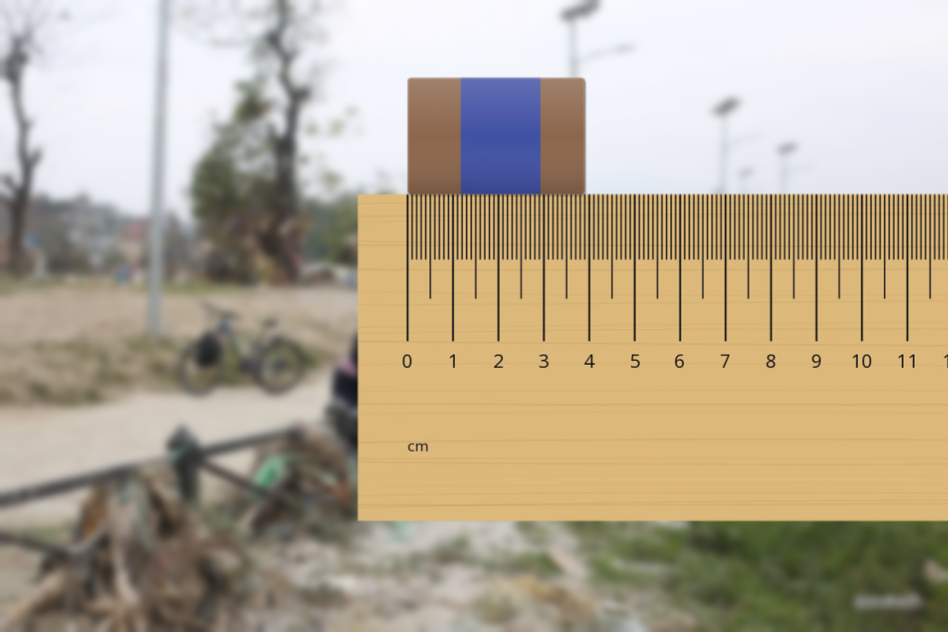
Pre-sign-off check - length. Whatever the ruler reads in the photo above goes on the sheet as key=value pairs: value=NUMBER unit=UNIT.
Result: value=3.9 unit=cm
